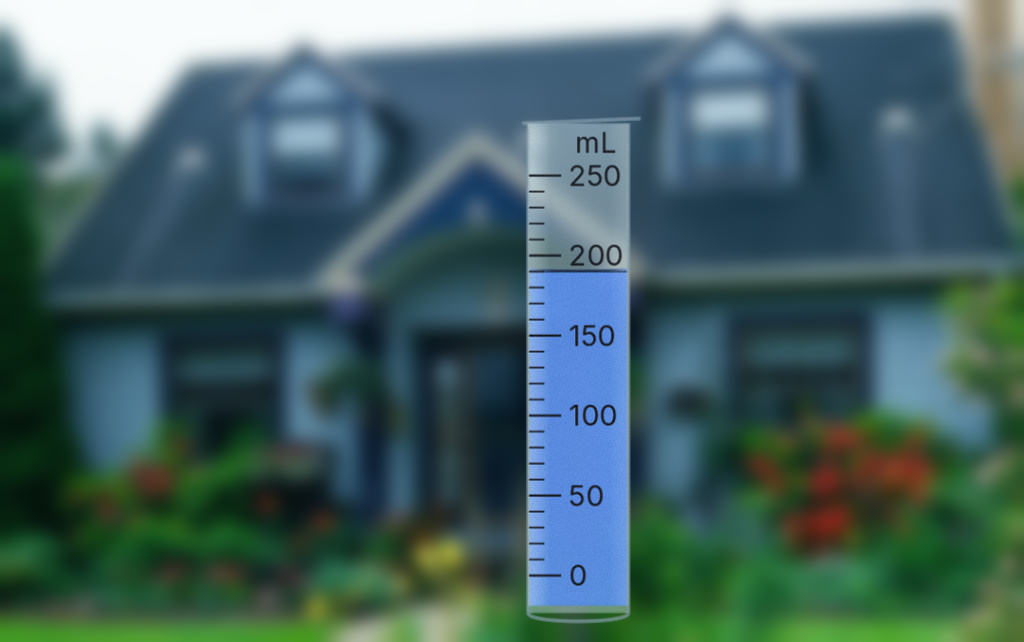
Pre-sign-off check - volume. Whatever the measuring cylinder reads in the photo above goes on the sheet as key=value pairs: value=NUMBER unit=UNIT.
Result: value=190 unit=mL
